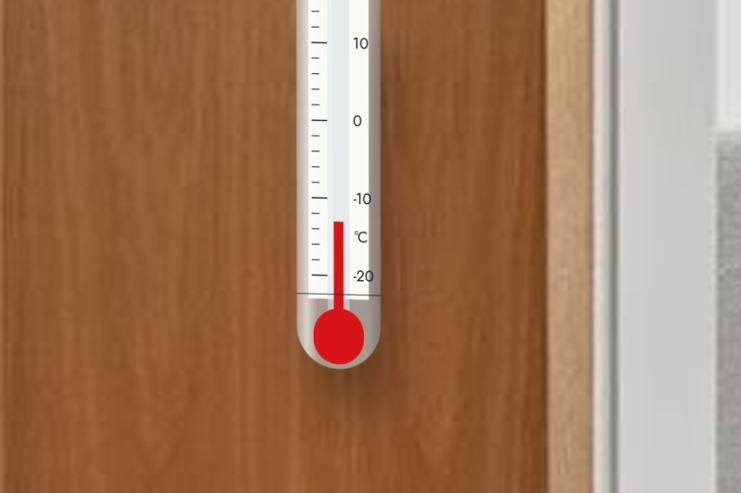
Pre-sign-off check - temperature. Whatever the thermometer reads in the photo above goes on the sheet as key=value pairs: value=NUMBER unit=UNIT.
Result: value=-13 unit=°C
